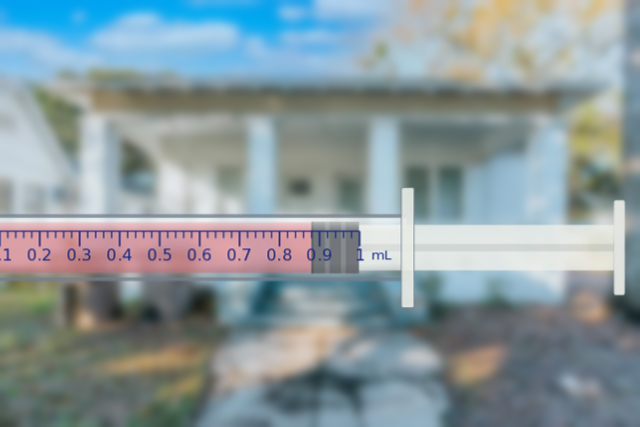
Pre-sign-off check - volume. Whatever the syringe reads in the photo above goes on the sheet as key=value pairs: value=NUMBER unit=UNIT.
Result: value=0.88 unit=mL
